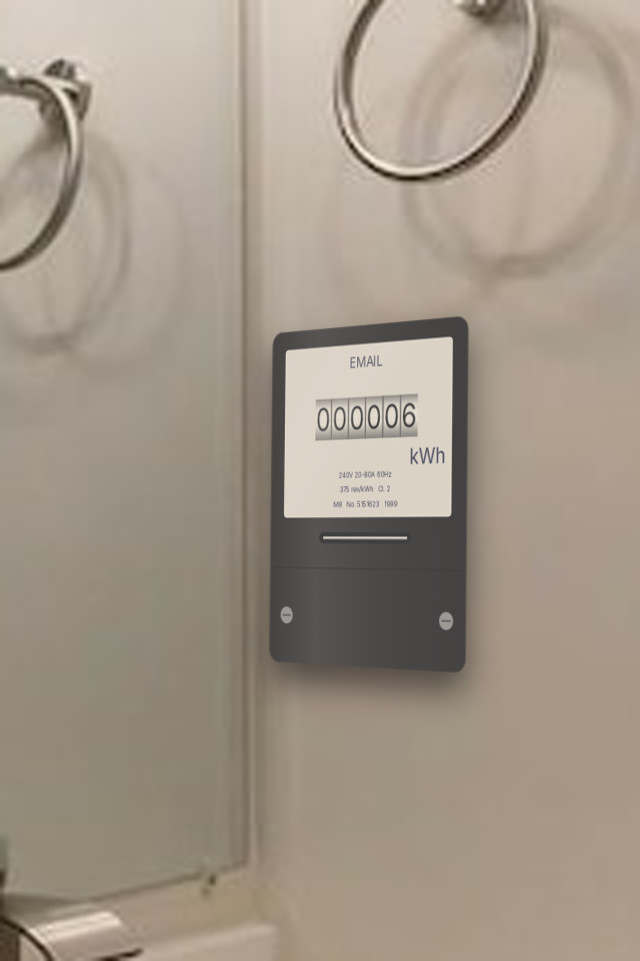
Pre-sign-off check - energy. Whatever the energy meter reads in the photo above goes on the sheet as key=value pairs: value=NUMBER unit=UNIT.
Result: value=6 unit=kWh
